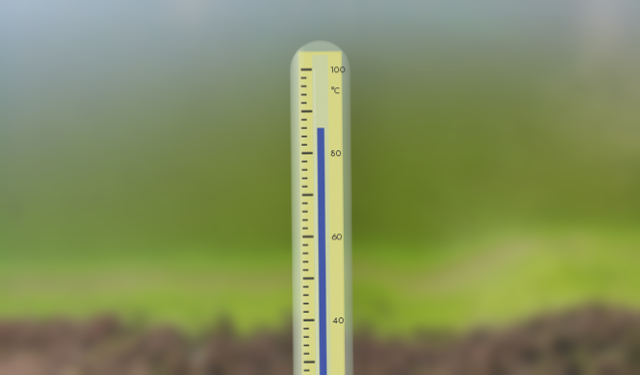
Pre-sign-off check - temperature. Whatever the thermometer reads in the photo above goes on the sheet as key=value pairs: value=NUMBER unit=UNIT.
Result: value=86 unit=°C
